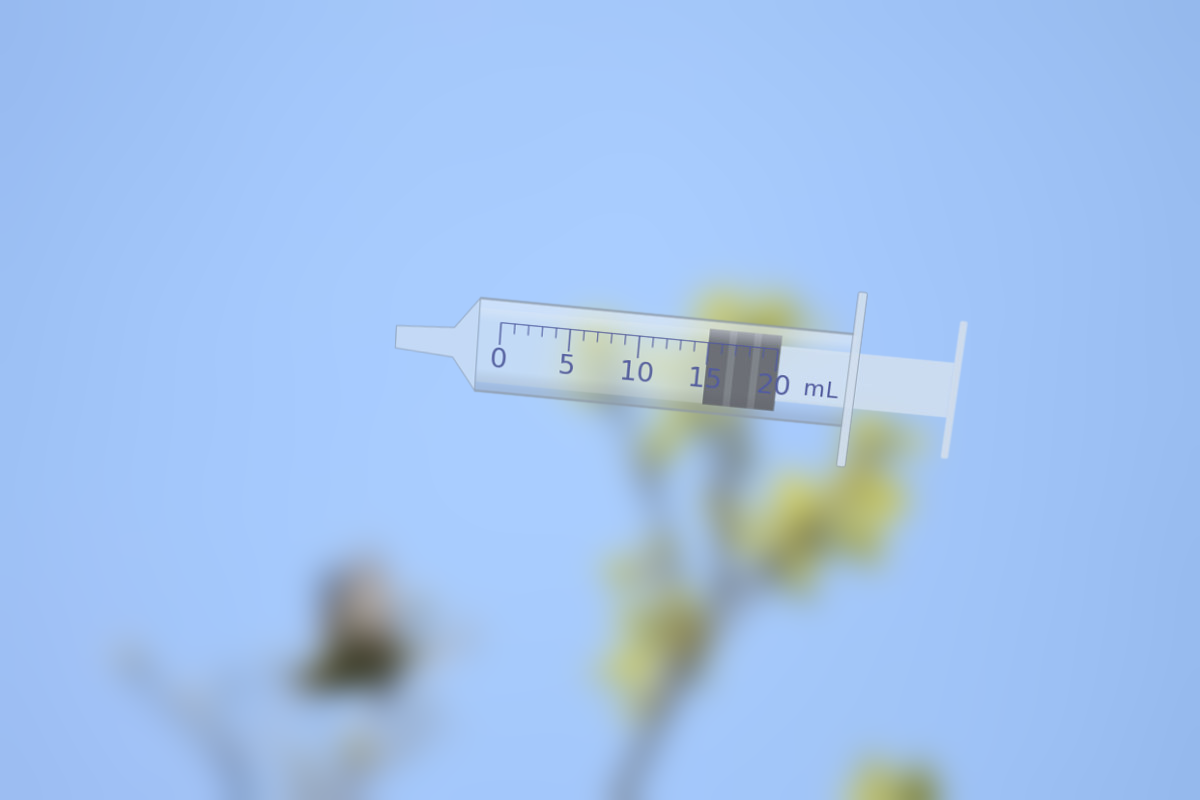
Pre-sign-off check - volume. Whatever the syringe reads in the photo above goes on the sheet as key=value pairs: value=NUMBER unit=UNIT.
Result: value=15 unit=mL
